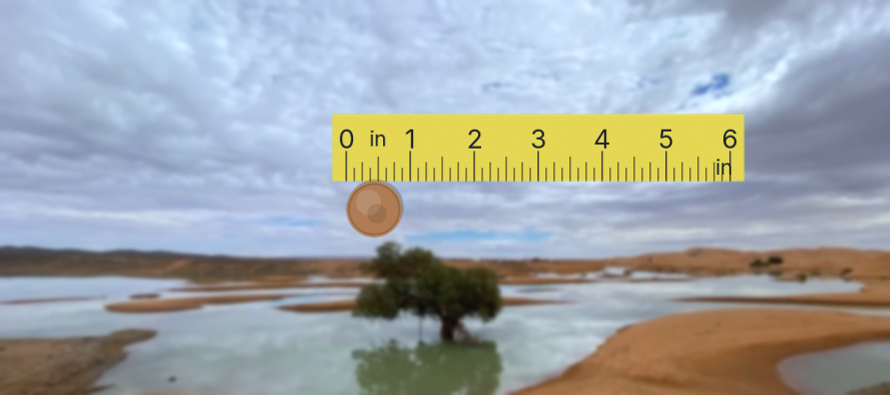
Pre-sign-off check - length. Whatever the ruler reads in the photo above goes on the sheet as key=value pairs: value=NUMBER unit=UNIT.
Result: value=0.875 unit=in
